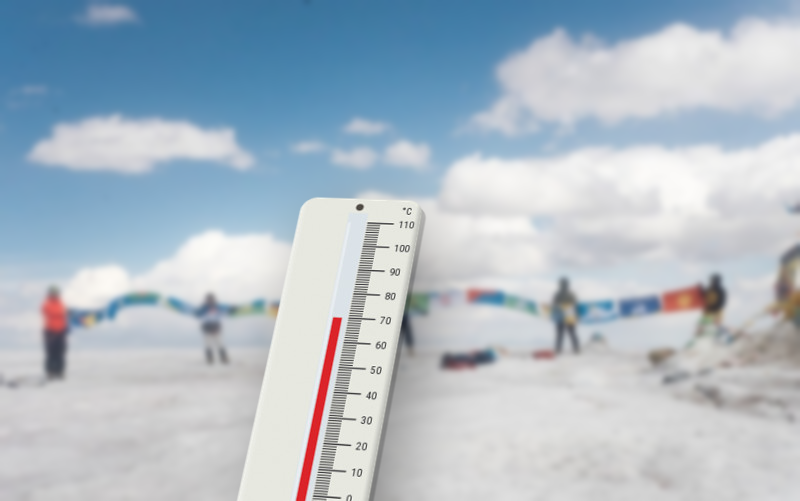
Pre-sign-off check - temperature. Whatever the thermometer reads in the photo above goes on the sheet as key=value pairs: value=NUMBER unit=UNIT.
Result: value=70 unit=°C
